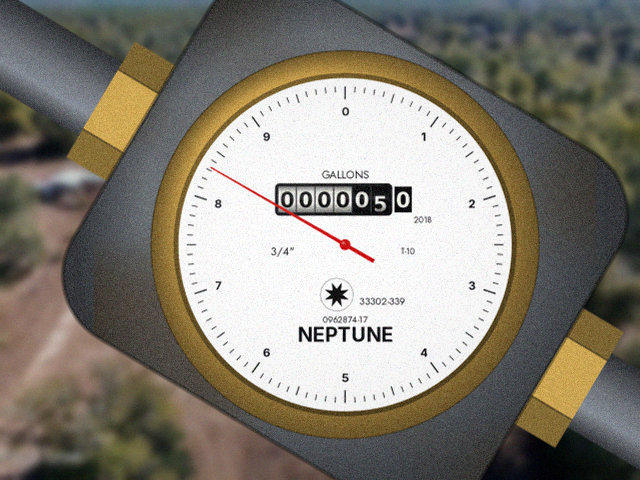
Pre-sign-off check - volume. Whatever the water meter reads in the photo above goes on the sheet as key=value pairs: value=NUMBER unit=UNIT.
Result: value=48.3 unit=gal
